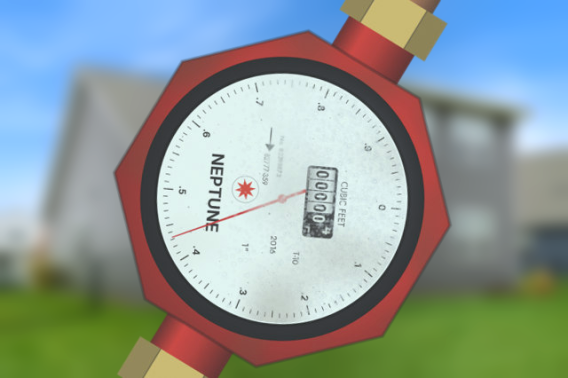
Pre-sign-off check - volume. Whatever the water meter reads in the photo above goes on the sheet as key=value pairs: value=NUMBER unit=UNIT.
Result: value=4.43 unit=ft³
